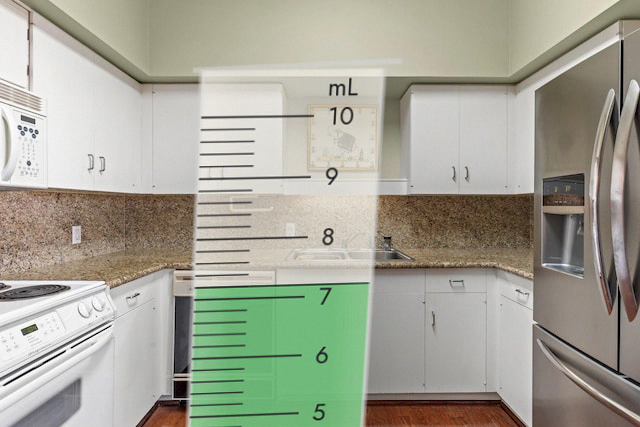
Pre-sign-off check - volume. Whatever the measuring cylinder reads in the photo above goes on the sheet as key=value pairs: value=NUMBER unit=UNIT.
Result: value=7.2 unit=mL
